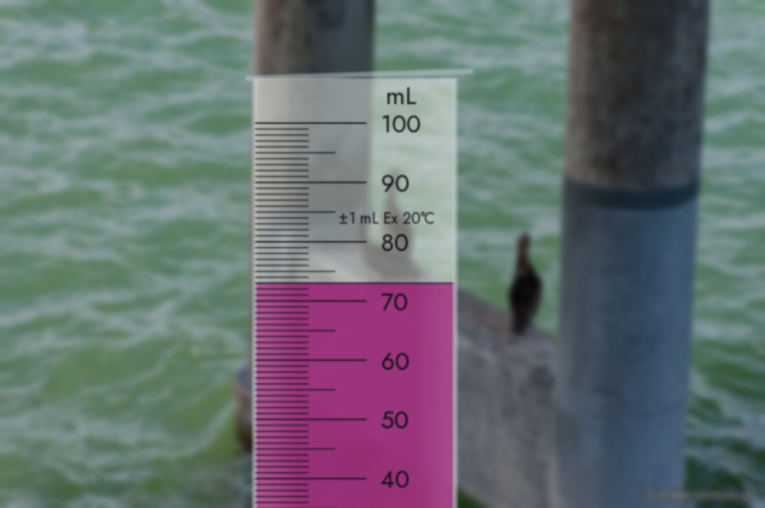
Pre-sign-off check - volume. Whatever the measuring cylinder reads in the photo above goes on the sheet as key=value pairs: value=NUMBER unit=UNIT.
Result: value=73 unit=mL
